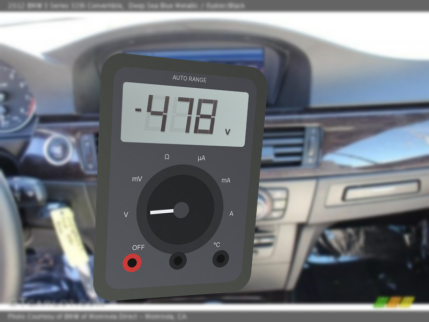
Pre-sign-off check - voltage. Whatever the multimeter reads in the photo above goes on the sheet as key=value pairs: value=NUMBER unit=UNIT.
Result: value=-478 unit=V
